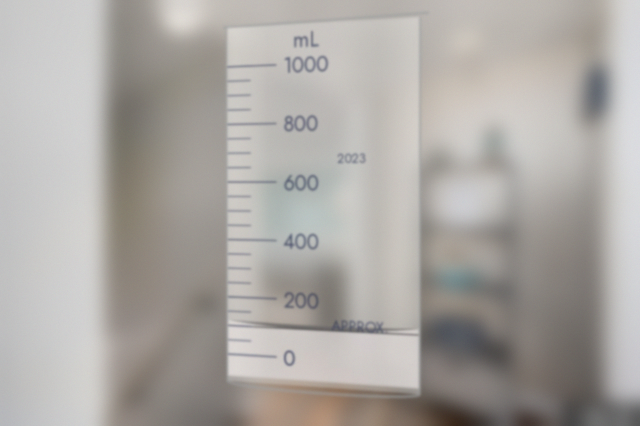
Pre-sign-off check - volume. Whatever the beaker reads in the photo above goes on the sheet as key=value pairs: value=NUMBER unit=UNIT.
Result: value=100 unit=mL
